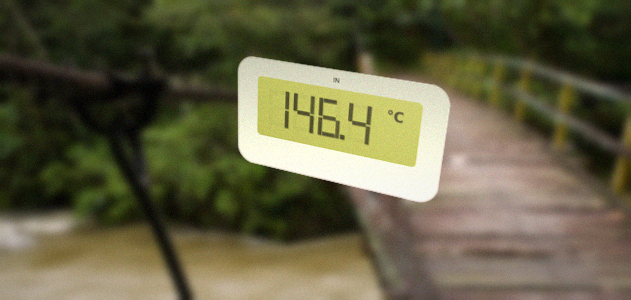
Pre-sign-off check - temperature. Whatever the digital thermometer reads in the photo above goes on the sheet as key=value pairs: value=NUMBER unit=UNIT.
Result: value=146.4 unit=°C
